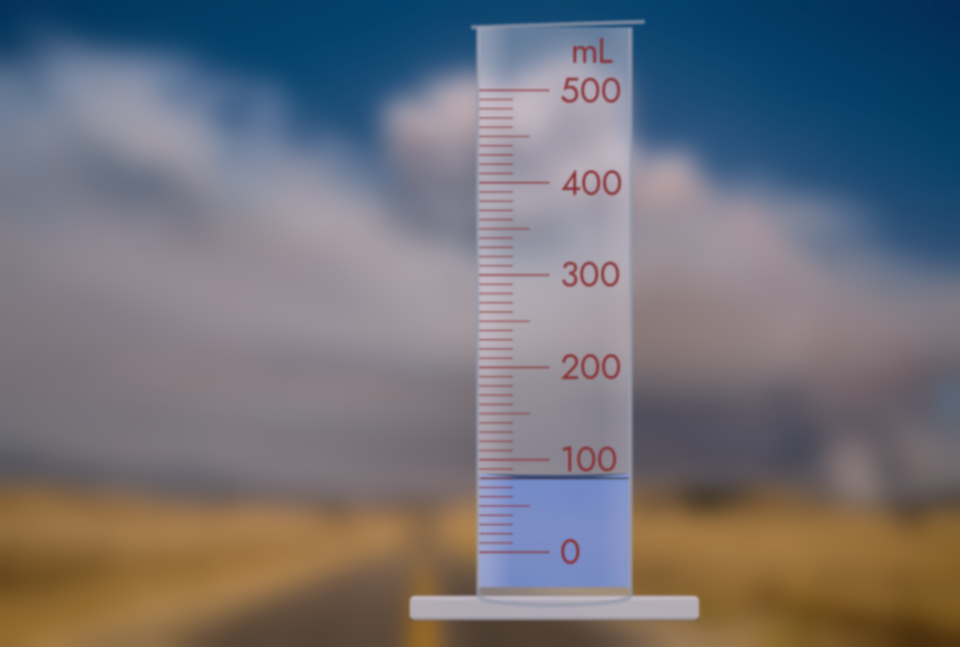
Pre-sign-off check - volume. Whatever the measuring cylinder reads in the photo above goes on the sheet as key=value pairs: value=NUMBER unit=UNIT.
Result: value=80 unit=mL
